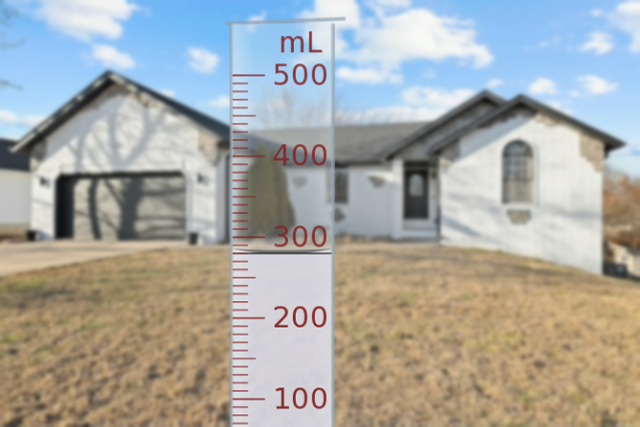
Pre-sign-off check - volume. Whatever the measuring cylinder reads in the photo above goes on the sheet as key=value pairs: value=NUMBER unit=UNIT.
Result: value=280 unit=mL
